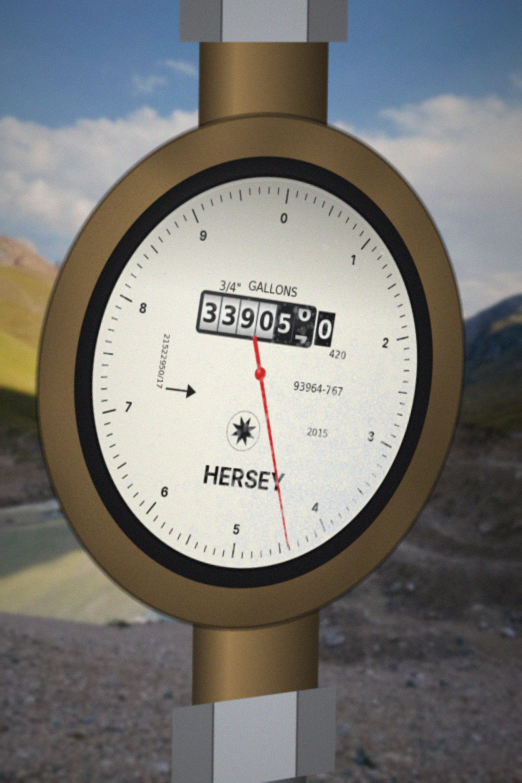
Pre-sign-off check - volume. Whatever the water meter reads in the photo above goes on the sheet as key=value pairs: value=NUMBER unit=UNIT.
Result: value=3390564.4 unit=gal
